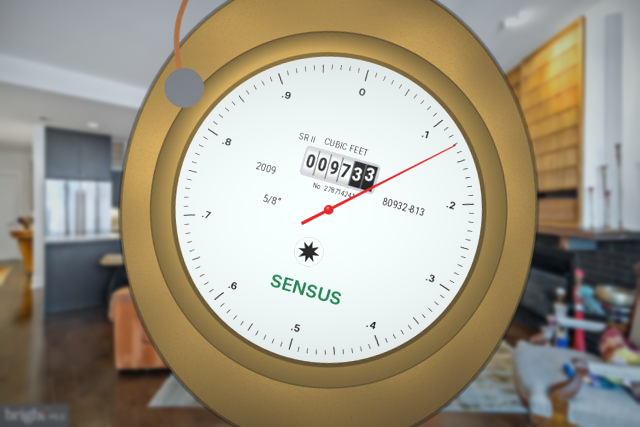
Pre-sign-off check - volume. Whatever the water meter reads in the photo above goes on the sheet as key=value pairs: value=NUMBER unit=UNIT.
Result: value=9733.13 unit=ft³
